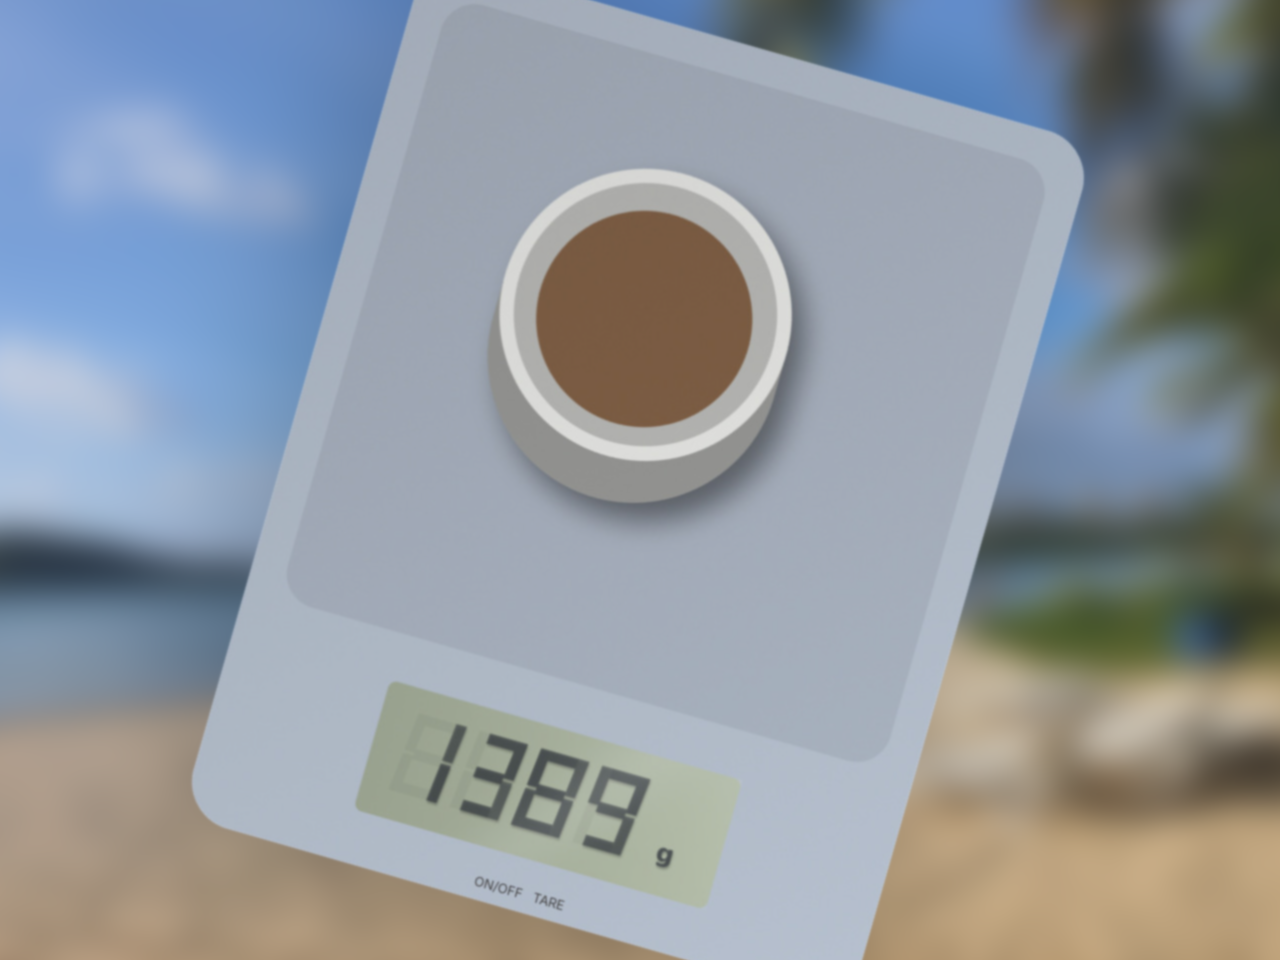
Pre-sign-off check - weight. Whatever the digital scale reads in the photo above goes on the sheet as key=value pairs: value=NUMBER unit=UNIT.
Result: value=1389 unit=g
